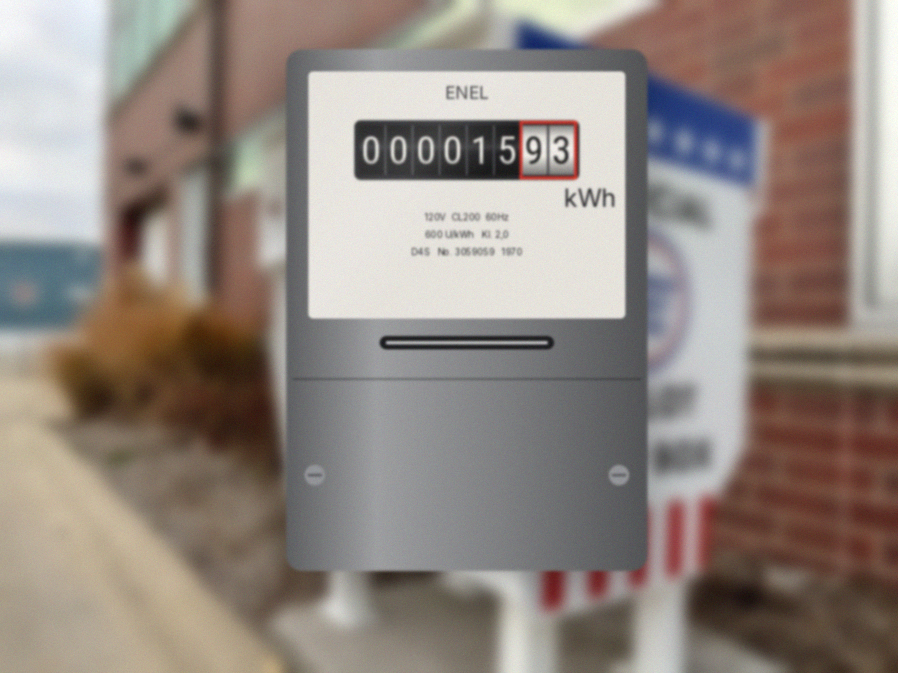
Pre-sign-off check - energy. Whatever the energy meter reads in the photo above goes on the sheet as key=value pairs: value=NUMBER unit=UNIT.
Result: value=15.93 unit=kWh
